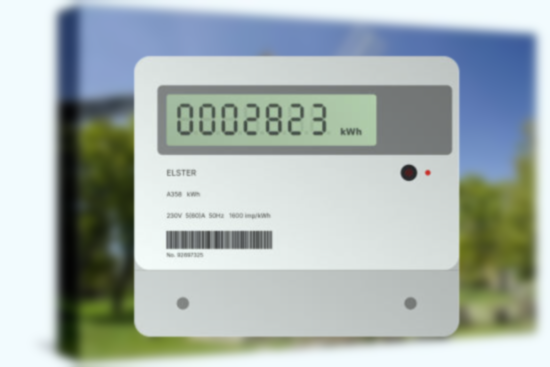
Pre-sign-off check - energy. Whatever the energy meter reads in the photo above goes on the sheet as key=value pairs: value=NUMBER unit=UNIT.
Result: value=2823 unit=kWh
